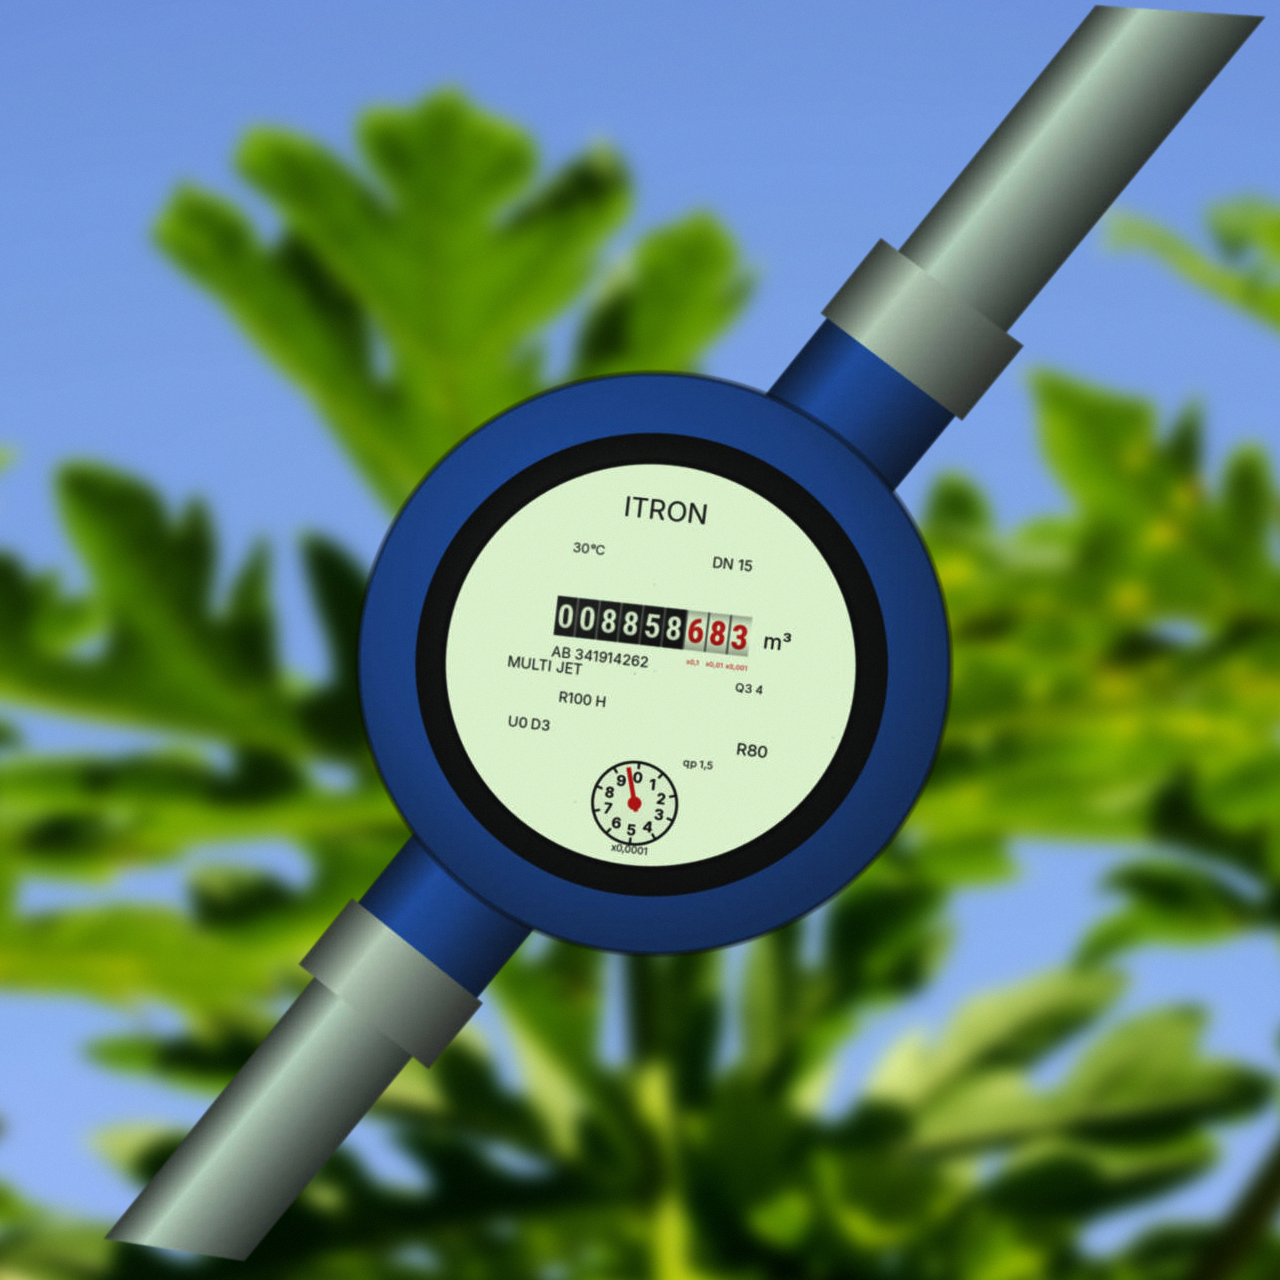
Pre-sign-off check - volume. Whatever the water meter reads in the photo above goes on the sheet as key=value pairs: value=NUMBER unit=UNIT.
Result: value=8858.6829 unit=m³
